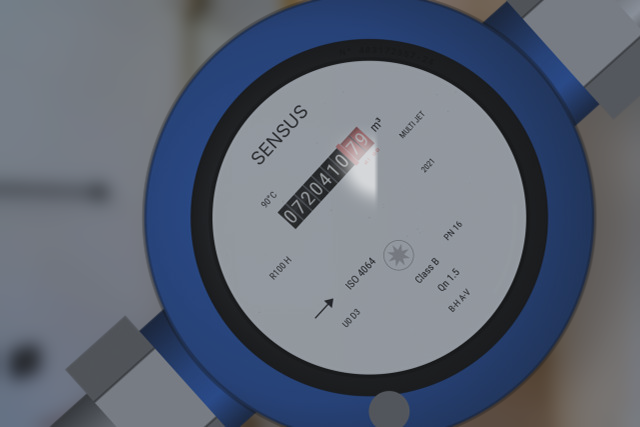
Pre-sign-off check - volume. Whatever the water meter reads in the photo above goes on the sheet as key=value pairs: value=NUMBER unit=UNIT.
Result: value=720410.79 unit=m³
